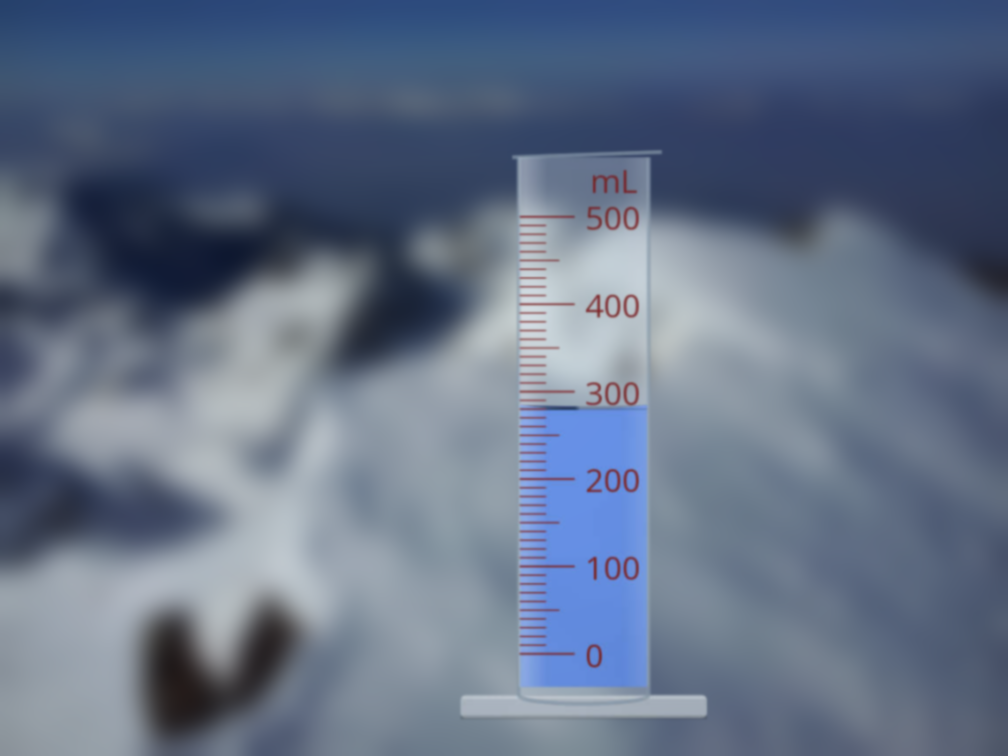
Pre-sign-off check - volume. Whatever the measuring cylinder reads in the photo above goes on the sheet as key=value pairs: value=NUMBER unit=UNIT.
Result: value=280 unit=mL
